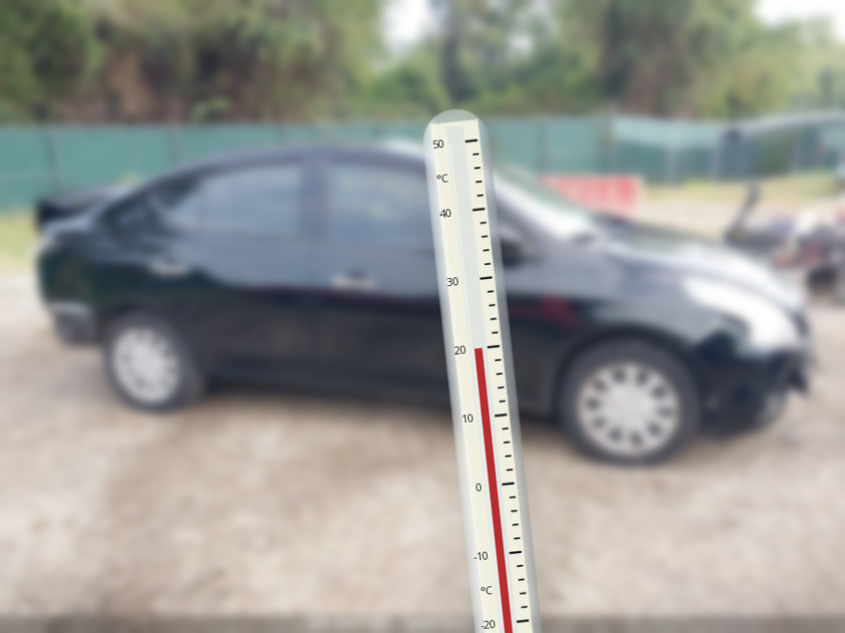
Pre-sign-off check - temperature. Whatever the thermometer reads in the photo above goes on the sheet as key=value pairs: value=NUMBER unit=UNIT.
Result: value=20 unit=°C
